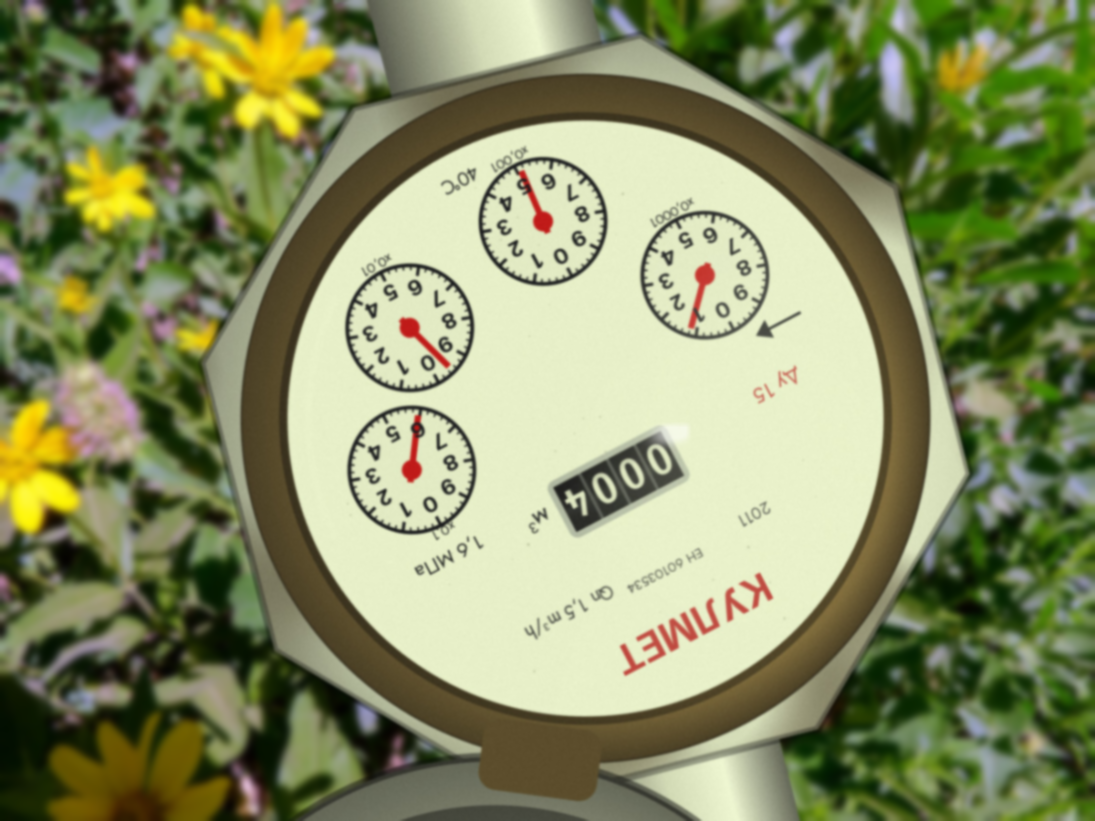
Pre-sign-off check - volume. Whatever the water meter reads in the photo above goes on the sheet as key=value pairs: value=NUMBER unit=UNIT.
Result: value=4.5951 unit=m³
